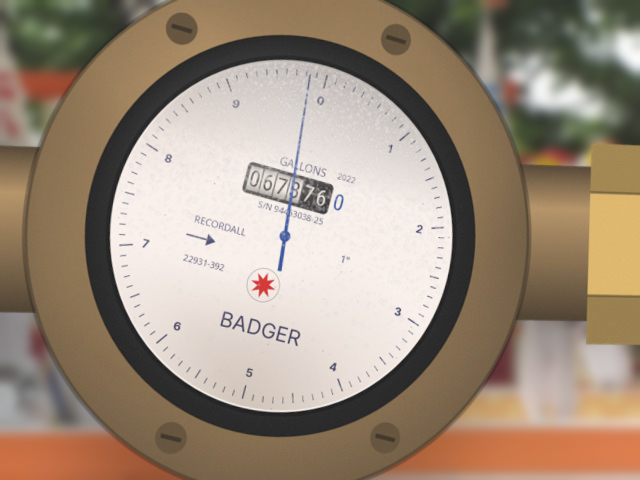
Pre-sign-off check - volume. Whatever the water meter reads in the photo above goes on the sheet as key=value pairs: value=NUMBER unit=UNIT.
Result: value=673759.8 unit=gal
